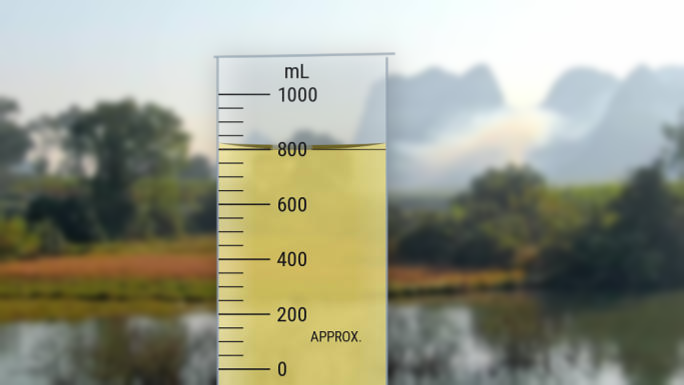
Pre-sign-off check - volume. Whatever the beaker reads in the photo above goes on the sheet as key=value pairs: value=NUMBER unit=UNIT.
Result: value=800 unit=mL
